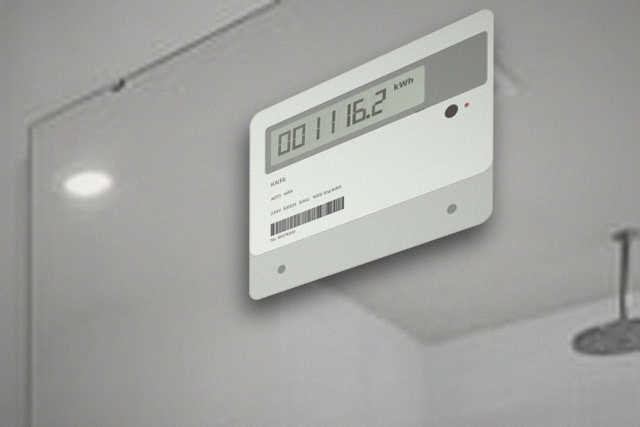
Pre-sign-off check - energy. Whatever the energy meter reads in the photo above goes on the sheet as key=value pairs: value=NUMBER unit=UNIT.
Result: value=1116.2 unit=kWh
